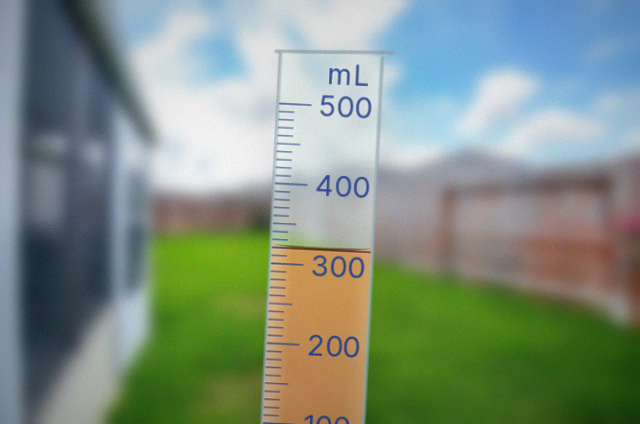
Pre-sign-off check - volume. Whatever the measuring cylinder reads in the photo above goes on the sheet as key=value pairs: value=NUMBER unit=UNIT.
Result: value=320 unit=mL
